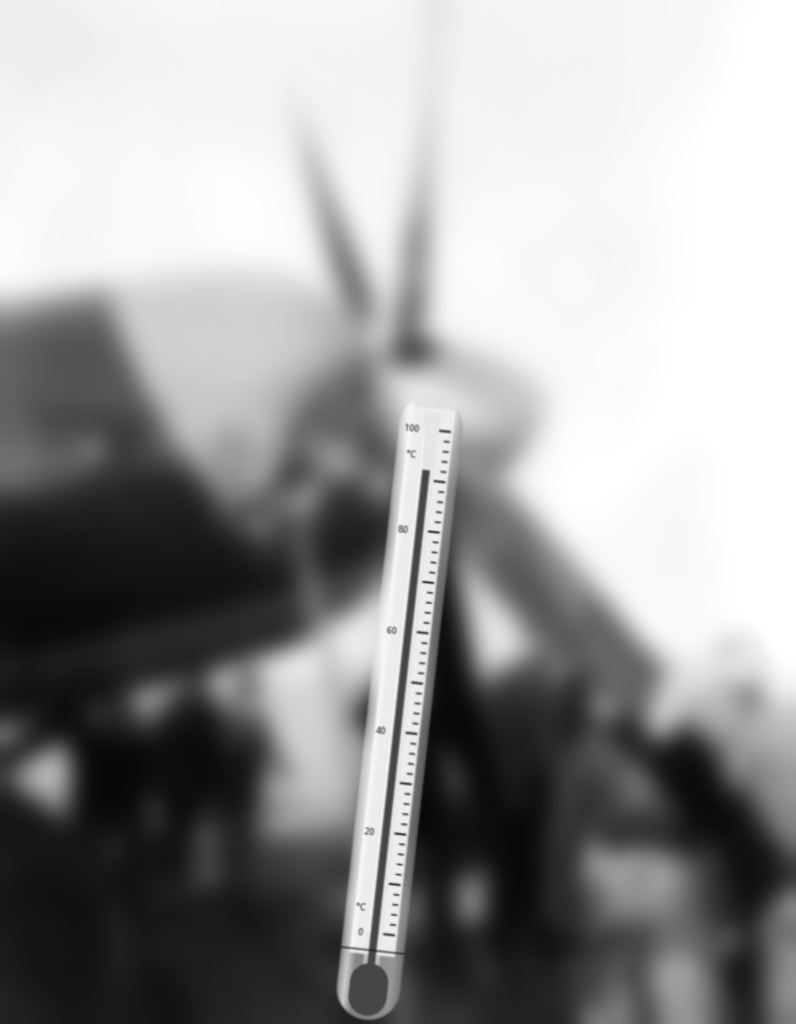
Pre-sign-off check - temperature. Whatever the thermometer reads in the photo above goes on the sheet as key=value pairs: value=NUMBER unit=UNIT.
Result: value=92 unit=°C
